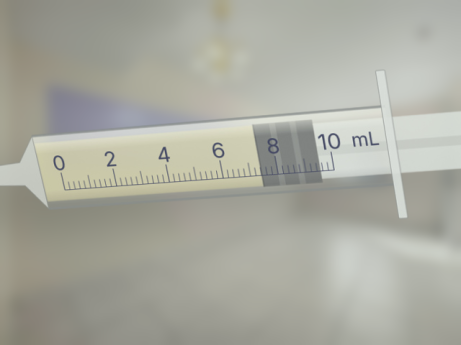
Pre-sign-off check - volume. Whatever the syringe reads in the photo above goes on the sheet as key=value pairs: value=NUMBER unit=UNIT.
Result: value=7.4 unit=mL
